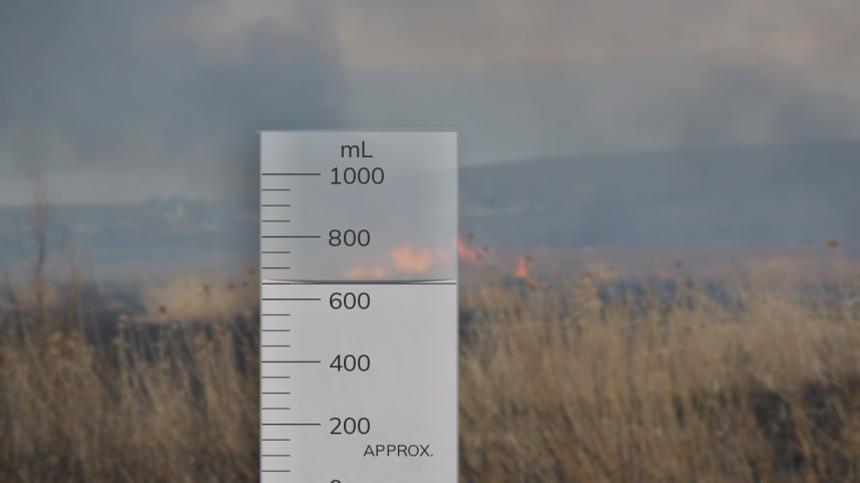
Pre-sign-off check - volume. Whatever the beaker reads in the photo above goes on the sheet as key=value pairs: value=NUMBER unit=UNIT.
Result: value=650 unit=mL
